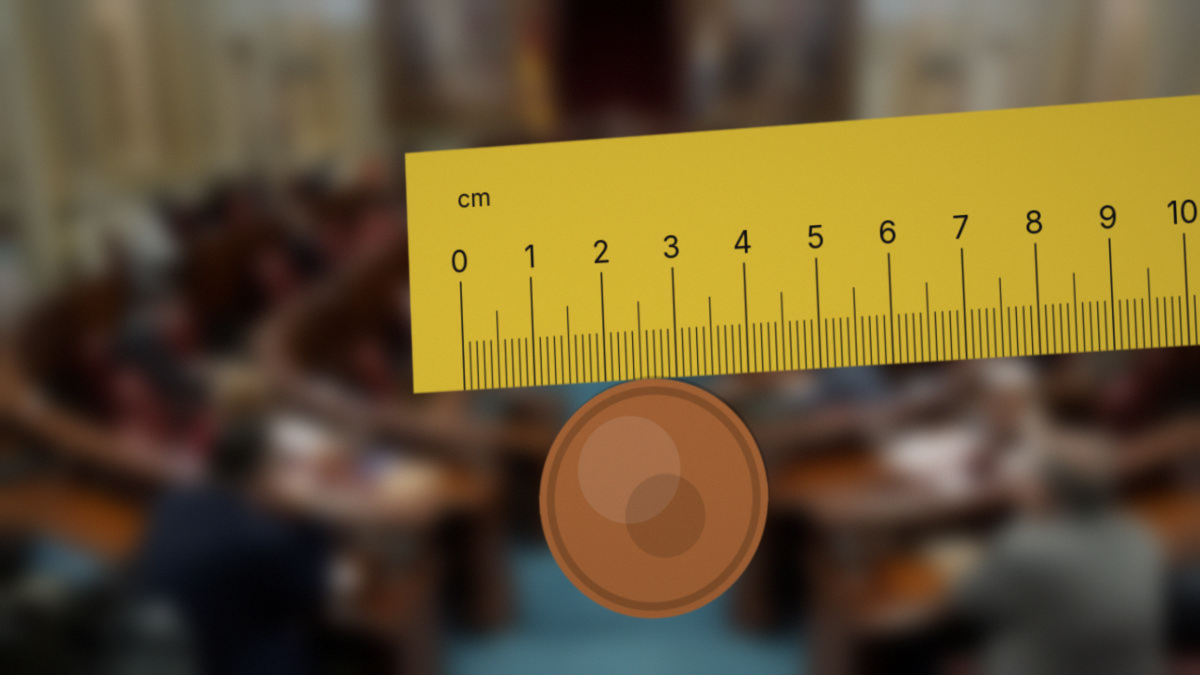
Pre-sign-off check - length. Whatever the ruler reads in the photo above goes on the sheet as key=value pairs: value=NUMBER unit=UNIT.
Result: value=3.2 unit=cm
